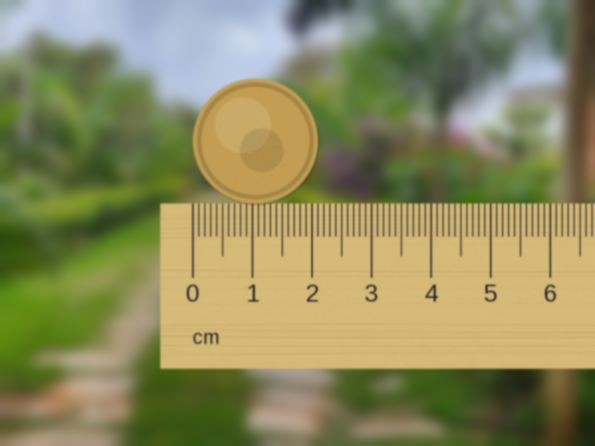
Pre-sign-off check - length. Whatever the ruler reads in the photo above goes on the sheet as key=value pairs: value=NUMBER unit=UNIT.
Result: value=2.1 unit=cm
